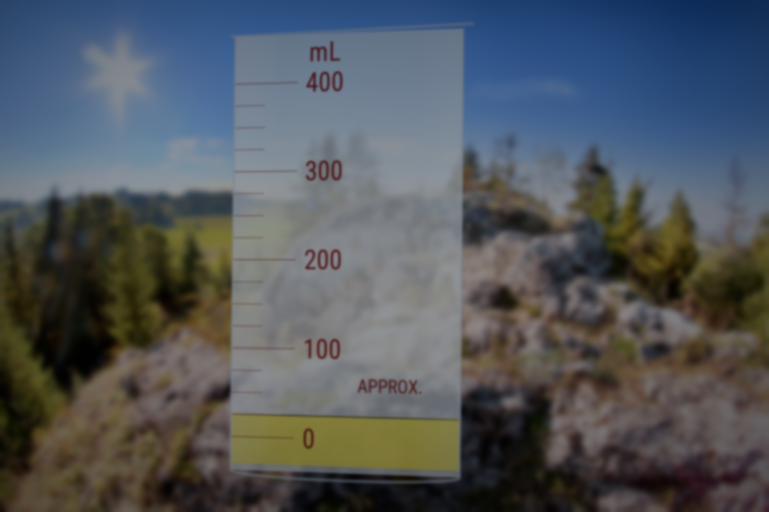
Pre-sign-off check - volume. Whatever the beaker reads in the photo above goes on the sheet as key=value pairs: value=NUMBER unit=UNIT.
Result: value=25 unit=mL
